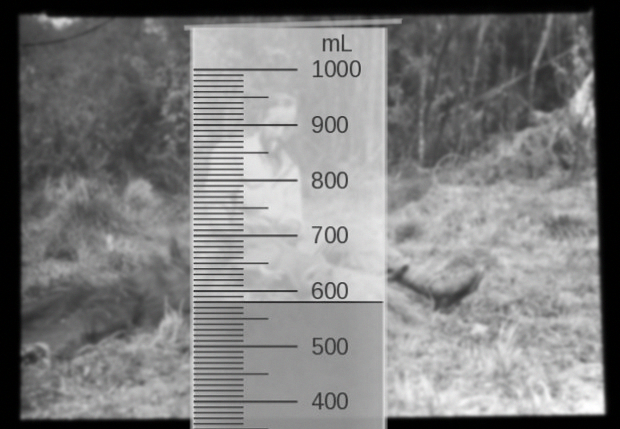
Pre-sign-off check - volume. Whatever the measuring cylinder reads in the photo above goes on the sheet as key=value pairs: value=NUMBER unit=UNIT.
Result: value=580 unit=mL
